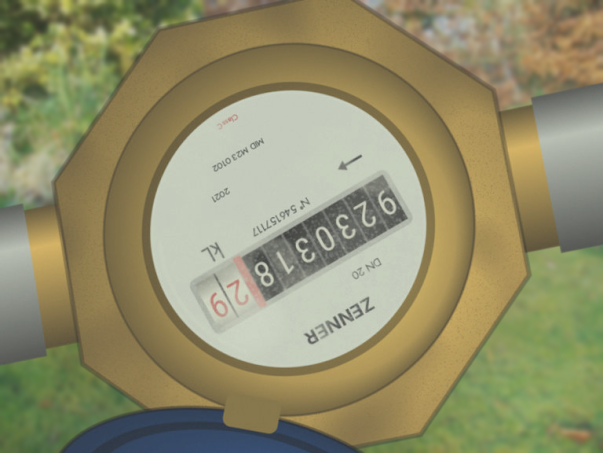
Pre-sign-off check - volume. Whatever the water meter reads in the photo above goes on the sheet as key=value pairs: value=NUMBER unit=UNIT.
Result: value=9230318.29 unit=kL
